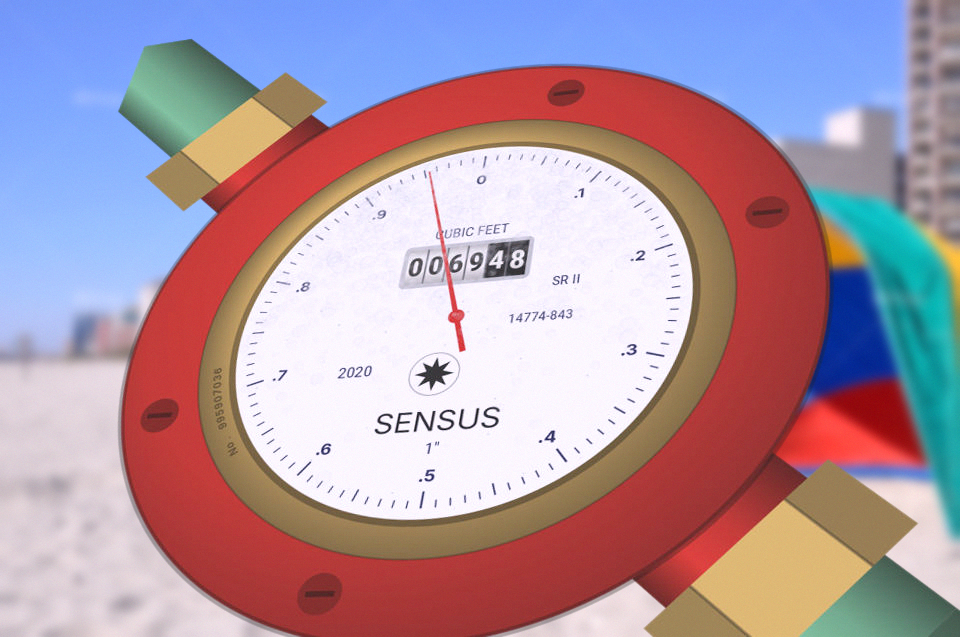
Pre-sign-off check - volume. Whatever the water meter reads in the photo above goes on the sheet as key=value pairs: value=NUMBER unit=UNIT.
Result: value=6947.95 unit=ft³
